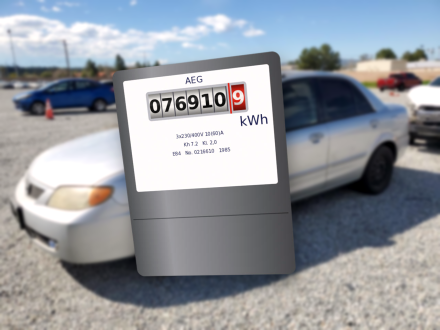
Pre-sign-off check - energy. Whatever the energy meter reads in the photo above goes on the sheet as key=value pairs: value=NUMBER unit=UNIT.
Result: value=76910.9 unit=kWh
